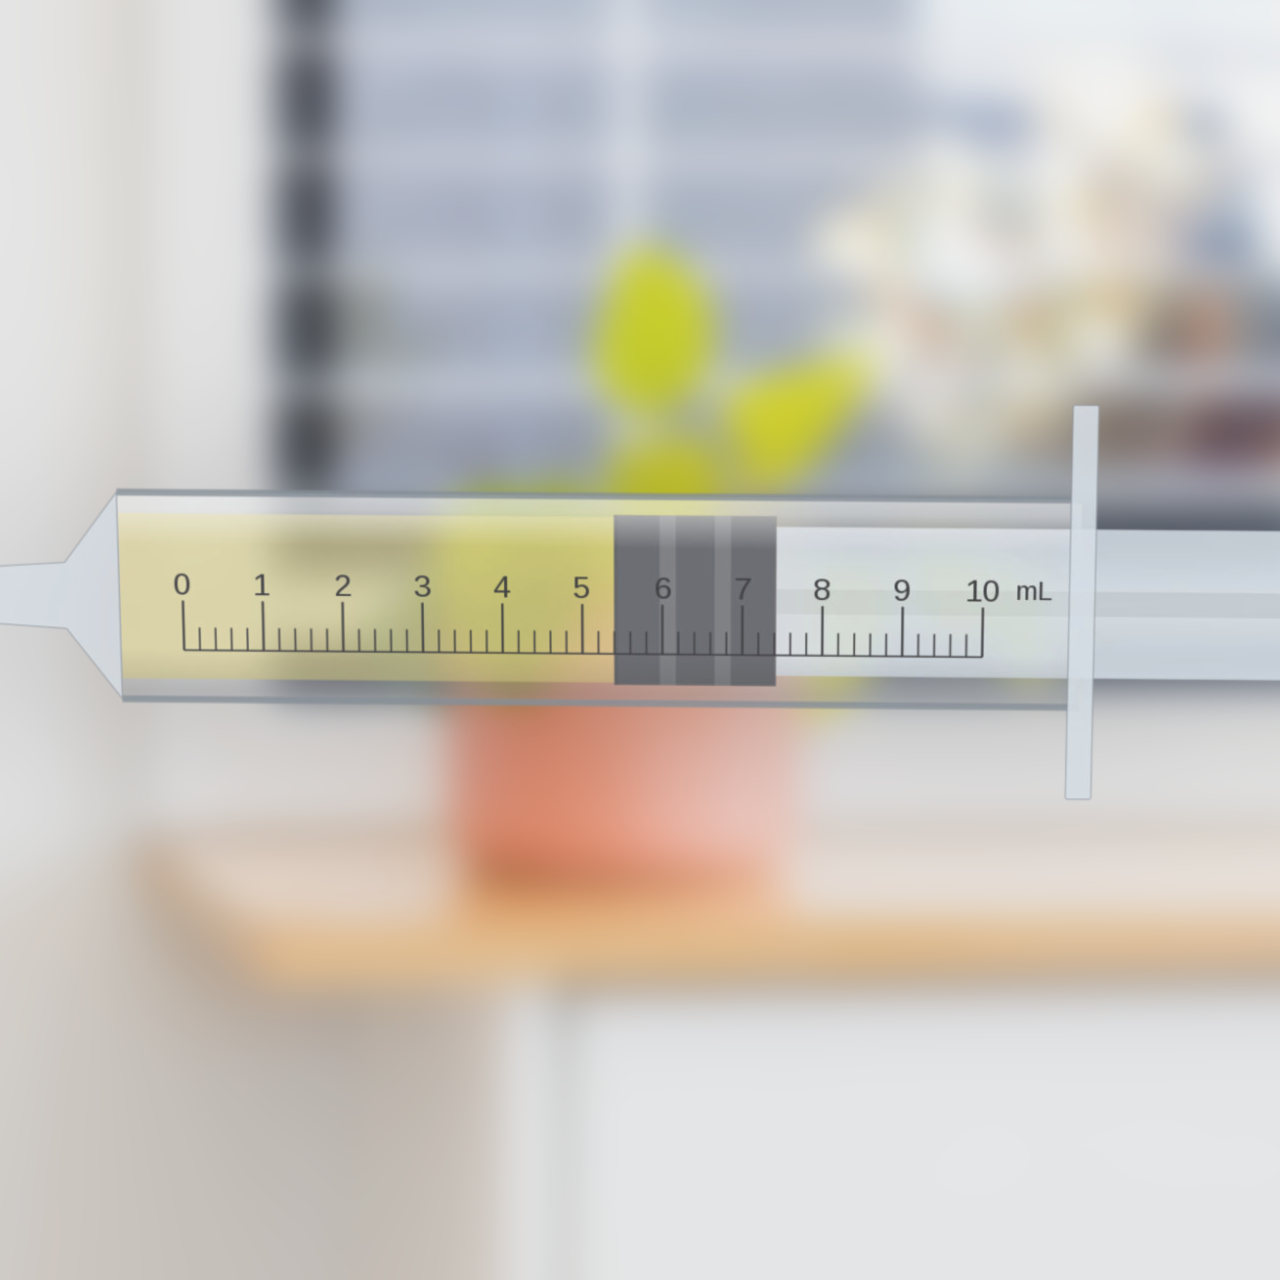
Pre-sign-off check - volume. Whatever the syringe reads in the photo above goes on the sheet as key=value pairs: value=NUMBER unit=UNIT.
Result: value=5.4 unit=mL
